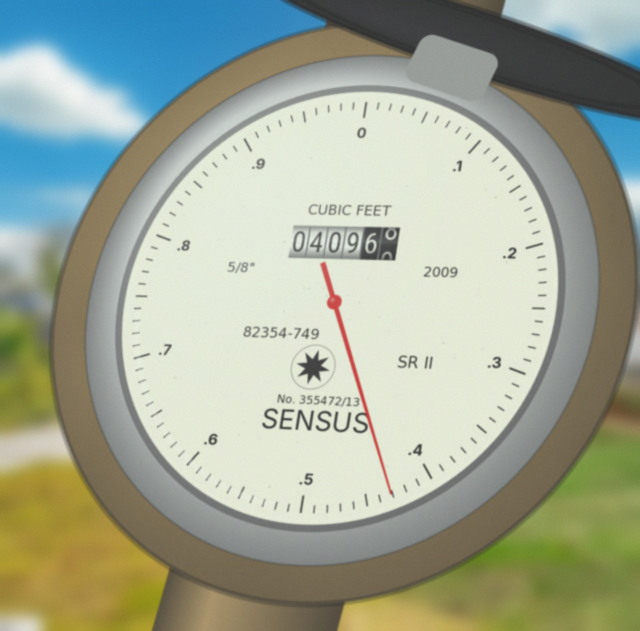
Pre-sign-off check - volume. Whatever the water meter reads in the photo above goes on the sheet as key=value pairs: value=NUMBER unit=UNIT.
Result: value=40968.43 unit=ft³
